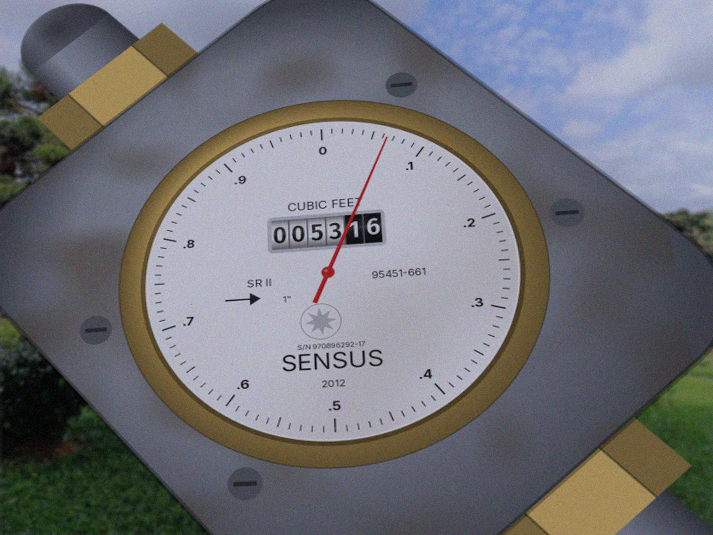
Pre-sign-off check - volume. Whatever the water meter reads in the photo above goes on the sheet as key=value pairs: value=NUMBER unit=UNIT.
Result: value=5316.06 unit=ft³
